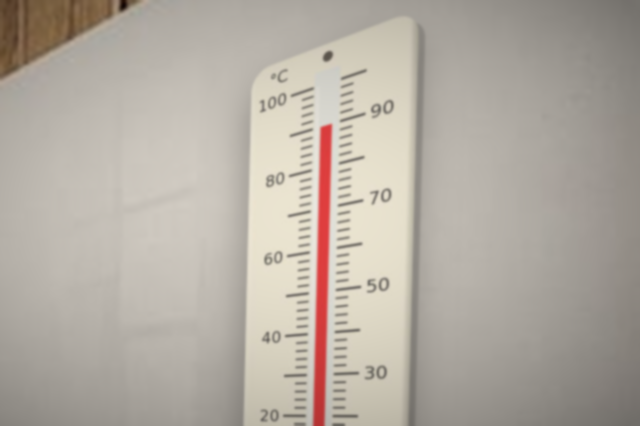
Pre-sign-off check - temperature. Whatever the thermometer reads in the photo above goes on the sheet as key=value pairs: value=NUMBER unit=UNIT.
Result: value=90 unit=°C
